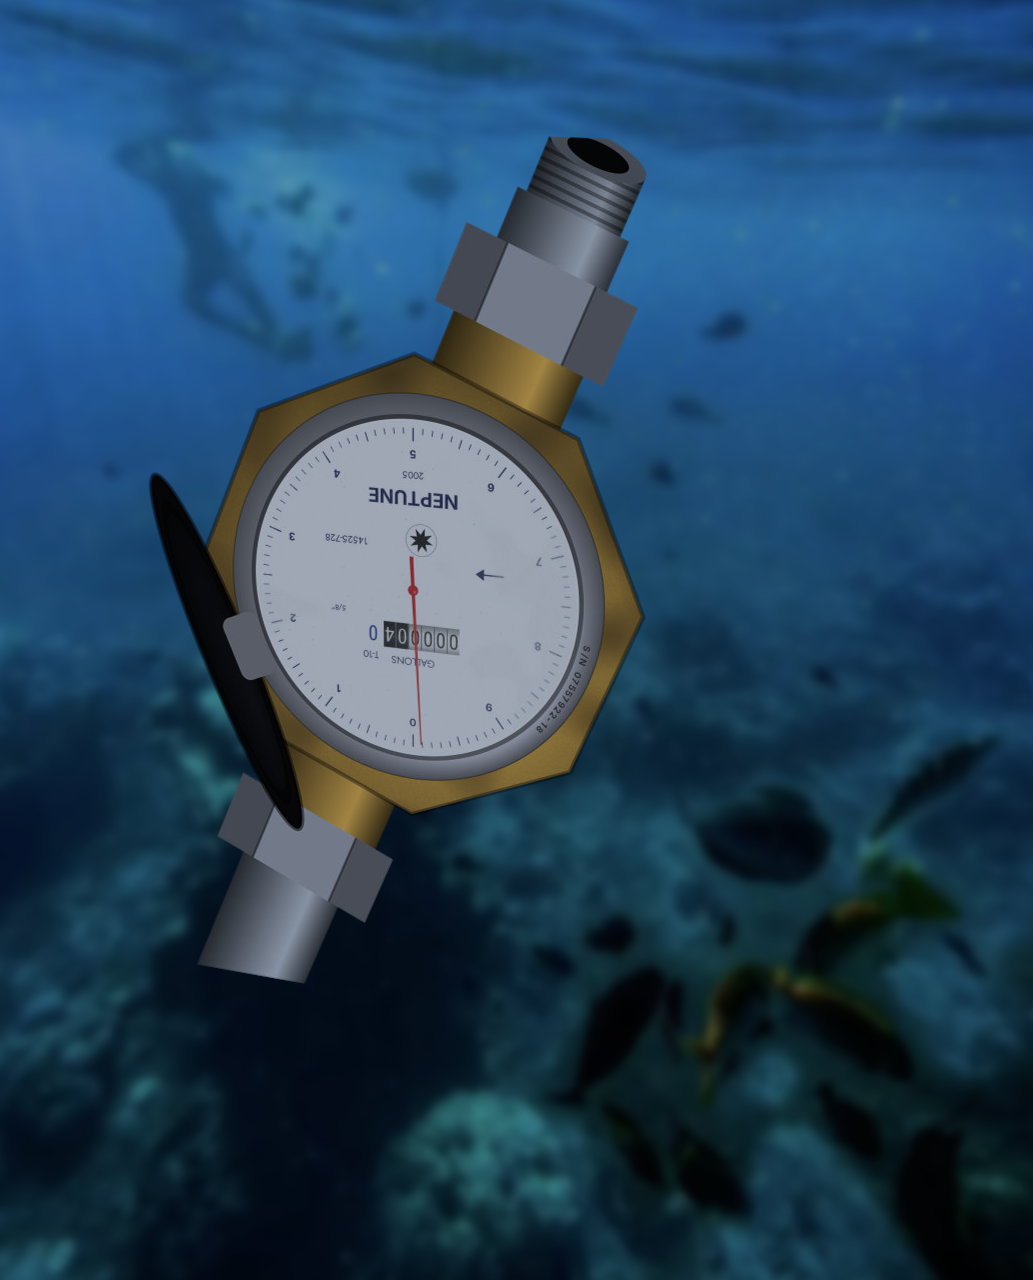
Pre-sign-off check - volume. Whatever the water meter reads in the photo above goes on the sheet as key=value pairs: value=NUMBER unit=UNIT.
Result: value=39.9 unit=gal
